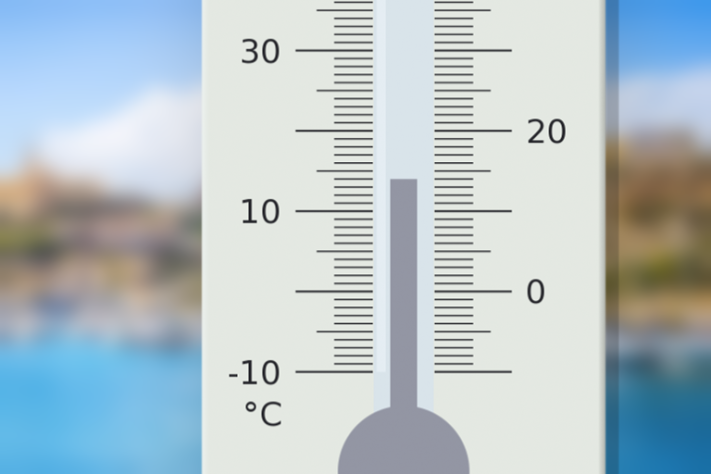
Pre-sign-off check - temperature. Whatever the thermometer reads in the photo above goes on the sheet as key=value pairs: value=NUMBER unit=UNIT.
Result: value=14 unit=°C
